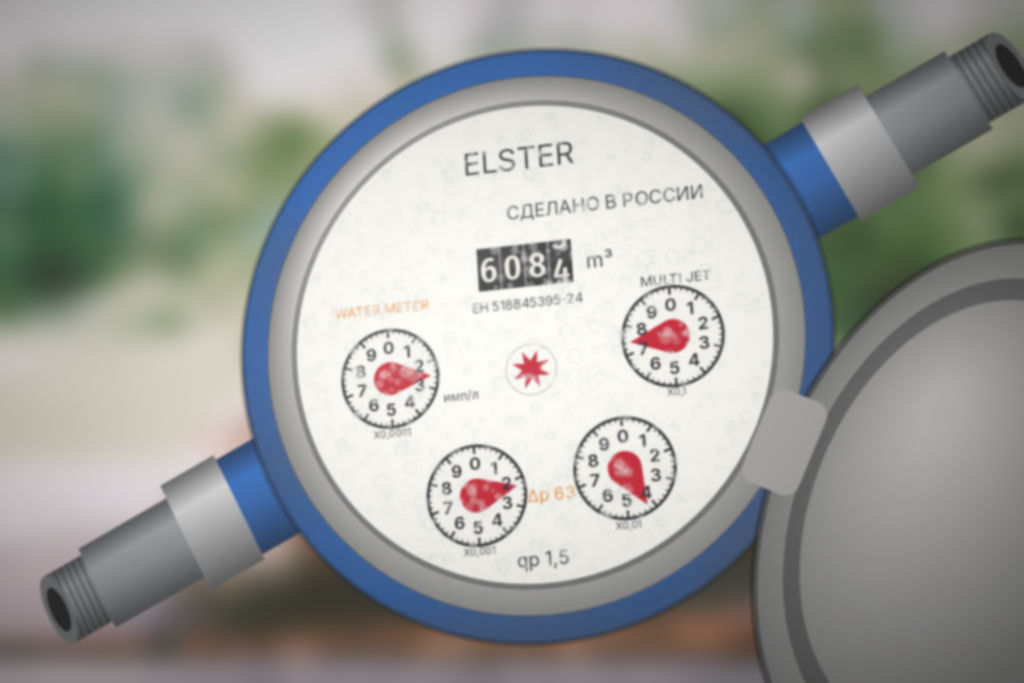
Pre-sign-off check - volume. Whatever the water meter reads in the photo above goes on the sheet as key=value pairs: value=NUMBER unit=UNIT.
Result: value=6083.7422 unit=m³
